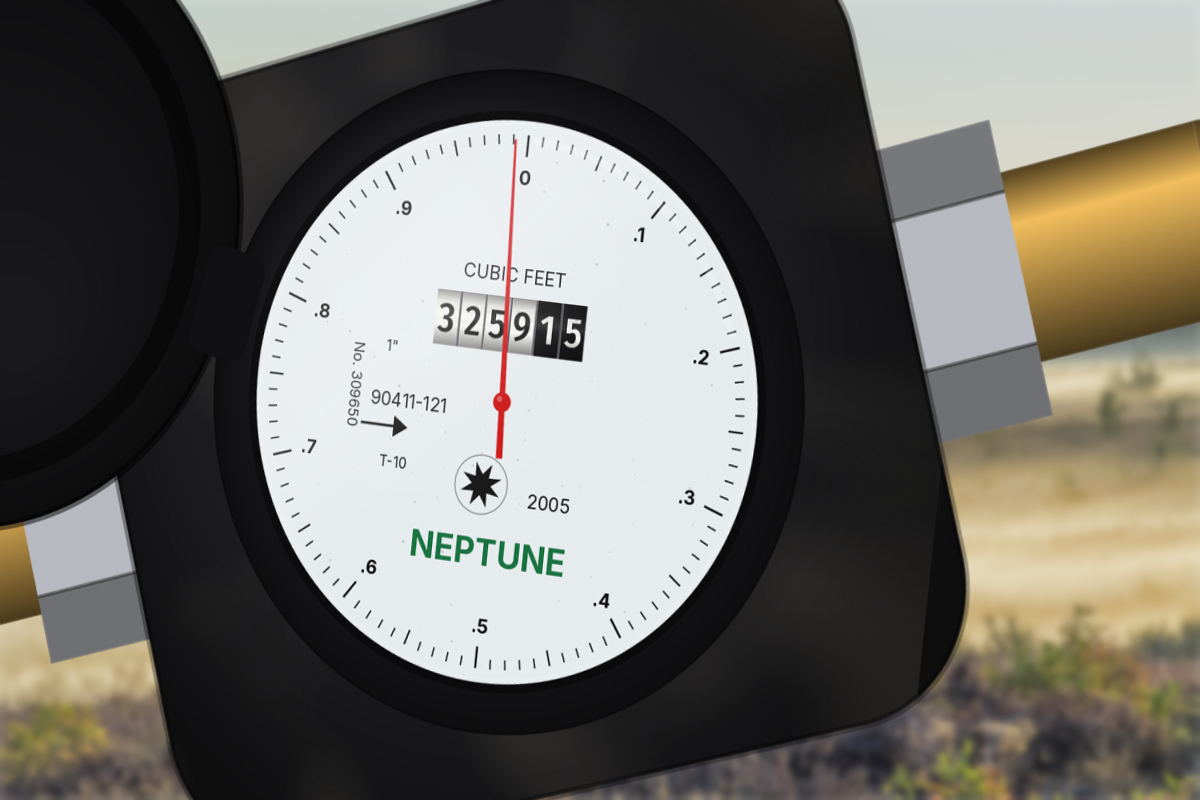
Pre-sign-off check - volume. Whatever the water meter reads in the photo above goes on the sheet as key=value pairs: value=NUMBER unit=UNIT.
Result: value=325914.99 unit=ft³
